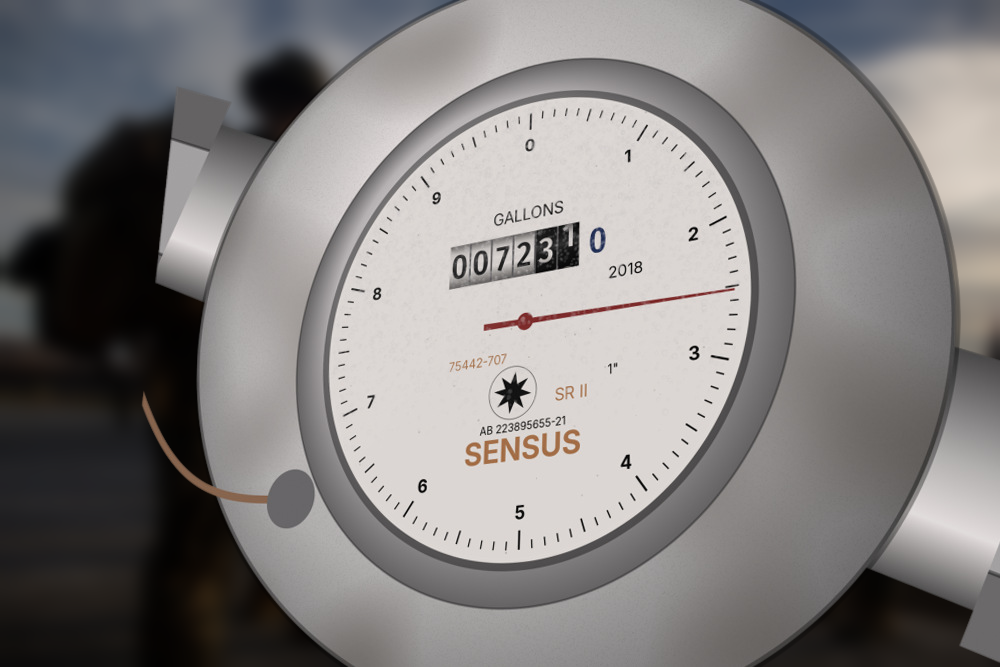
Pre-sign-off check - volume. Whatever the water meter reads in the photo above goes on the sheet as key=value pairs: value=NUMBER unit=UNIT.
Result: value=72312.5 unit=gal
